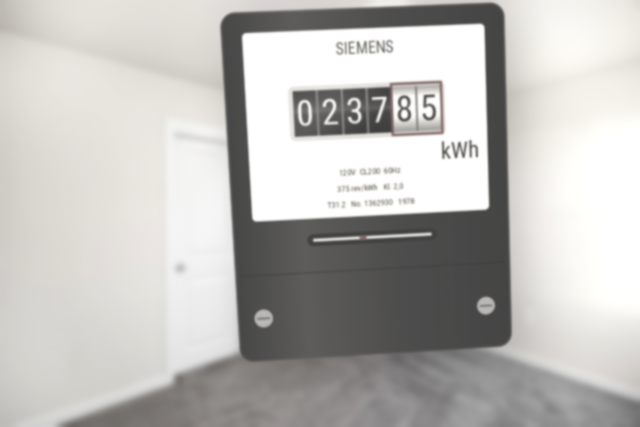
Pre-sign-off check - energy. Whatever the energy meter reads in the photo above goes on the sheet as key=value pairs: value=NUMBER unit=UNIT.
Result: value=237.85 unit=kWh
